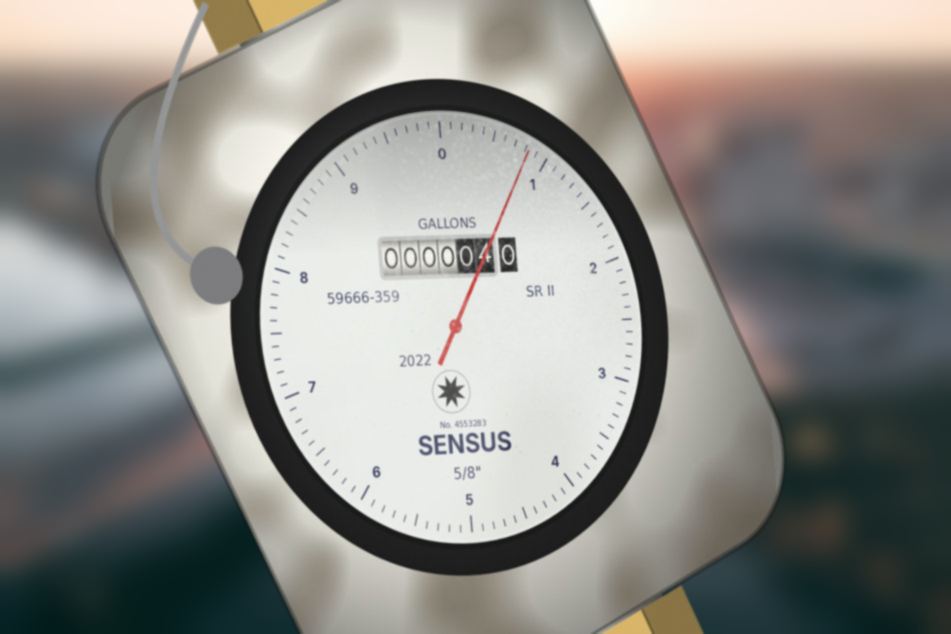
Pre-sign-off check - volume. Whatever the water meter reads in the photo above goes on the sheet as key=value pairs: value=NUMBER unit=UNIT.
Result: value=40.8 unit=gal
